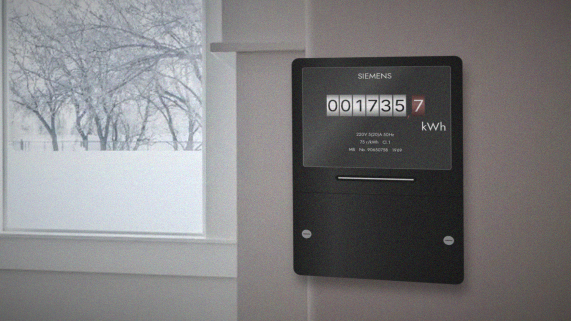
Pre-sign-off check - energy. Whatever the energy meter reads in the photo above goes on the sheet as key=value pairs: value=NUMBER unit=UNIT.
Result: value=1735.7 unit=kWh
